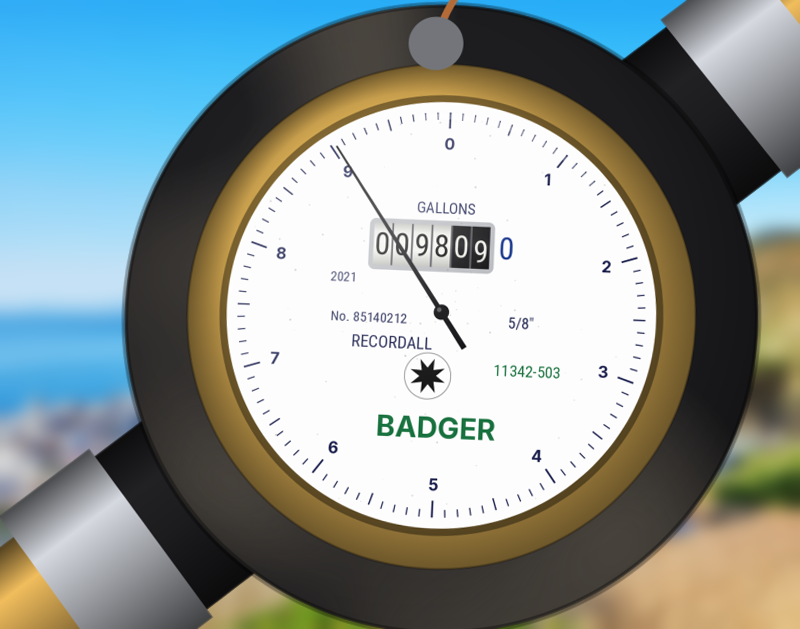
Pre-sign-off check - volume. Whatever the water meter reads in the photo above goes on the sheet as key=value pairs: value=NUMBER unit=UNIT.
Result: value=98089.0 unit=gal
